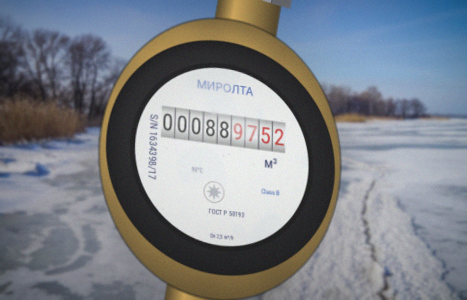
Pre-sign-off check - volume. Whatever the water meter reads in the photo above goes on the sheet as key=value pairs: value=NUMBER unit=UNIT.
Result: value=88.9752 unit=m³
